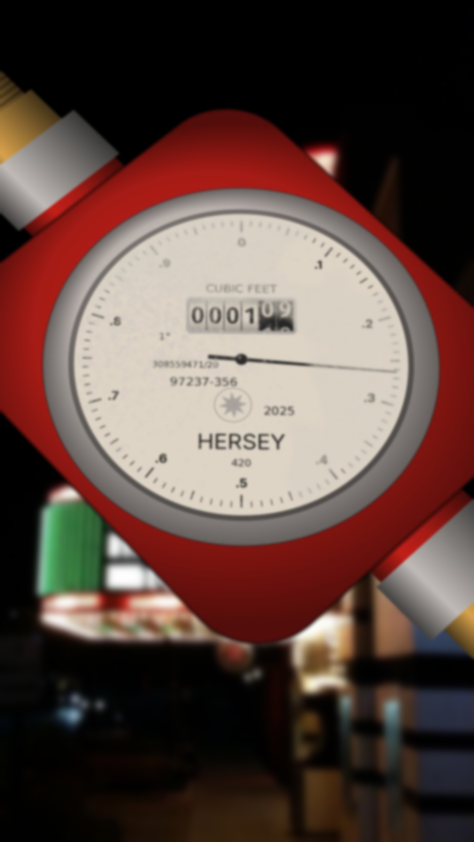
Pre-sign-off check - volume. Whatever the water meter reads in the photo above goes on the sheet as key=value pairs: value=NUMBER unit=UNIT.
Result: value=109.26 unit=ft³
